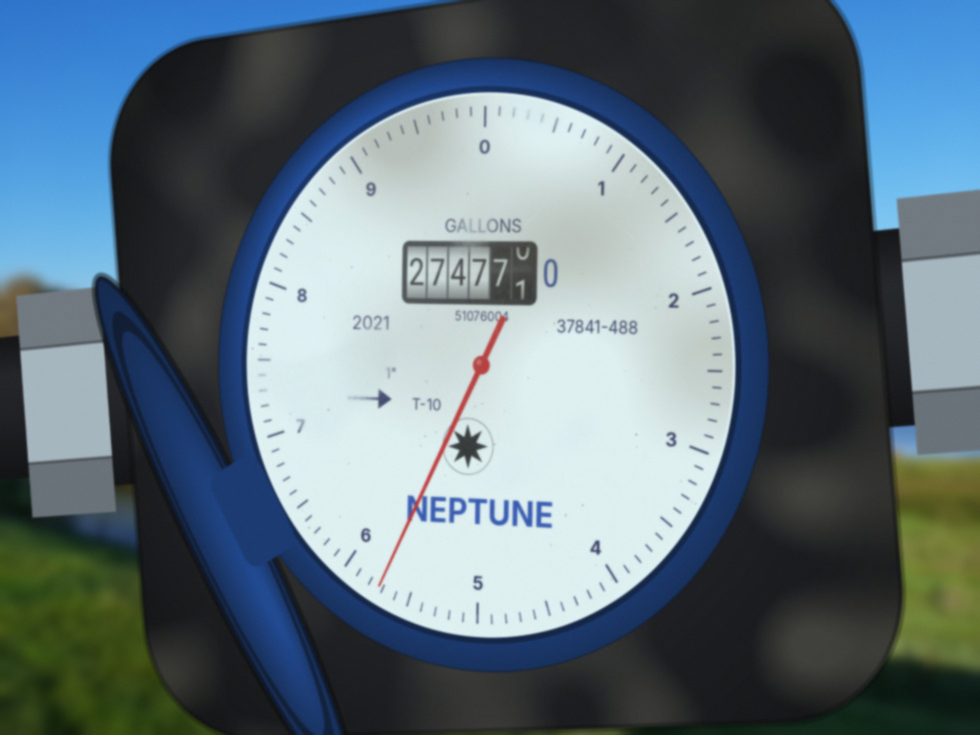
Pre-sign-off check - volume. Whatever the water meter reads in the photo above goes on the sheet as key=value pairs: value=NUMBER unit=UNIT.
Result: value=2747705.7 unit=gal
